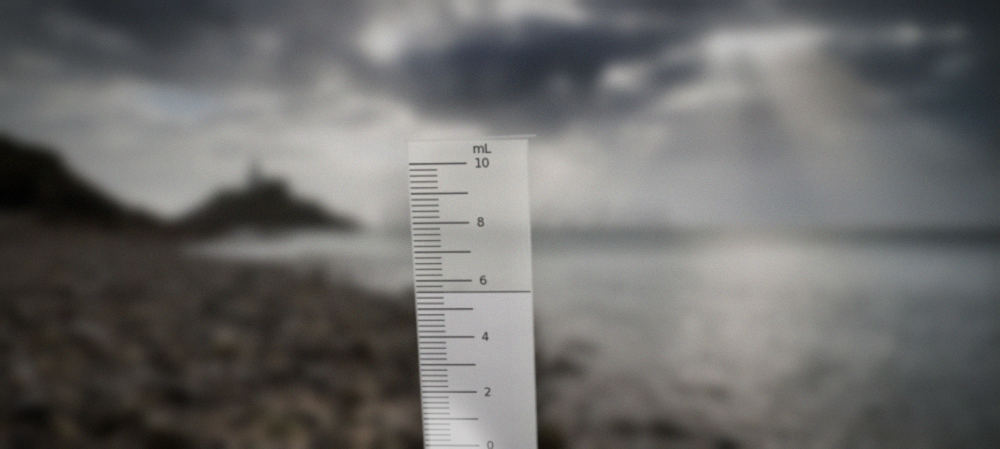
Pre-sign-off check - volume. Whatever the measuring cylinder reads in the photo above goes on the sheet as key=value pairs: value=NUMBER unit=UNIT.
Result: value=5.6 unit=mL
